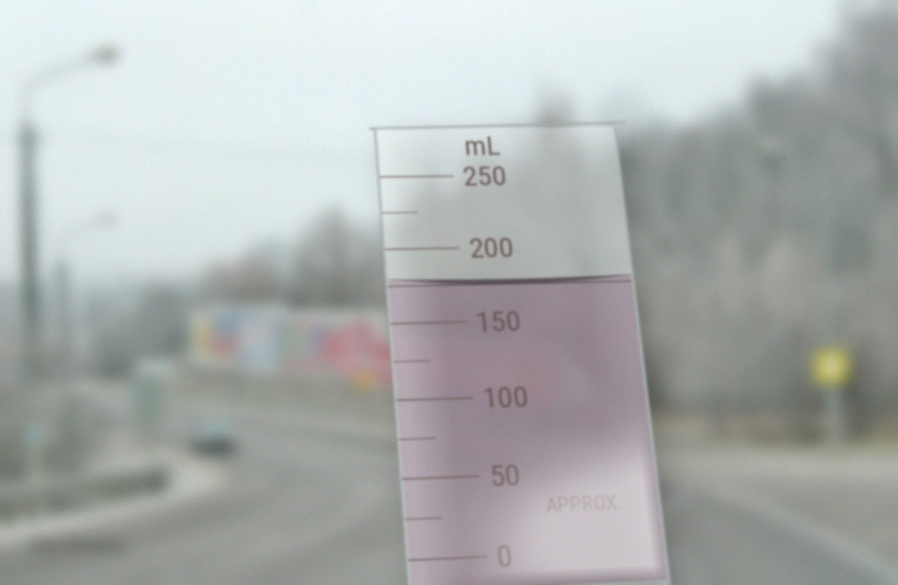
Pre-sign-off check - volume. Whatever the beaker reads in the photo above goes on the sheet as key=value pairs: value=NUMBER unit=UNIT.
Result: value=175 unit=mL
